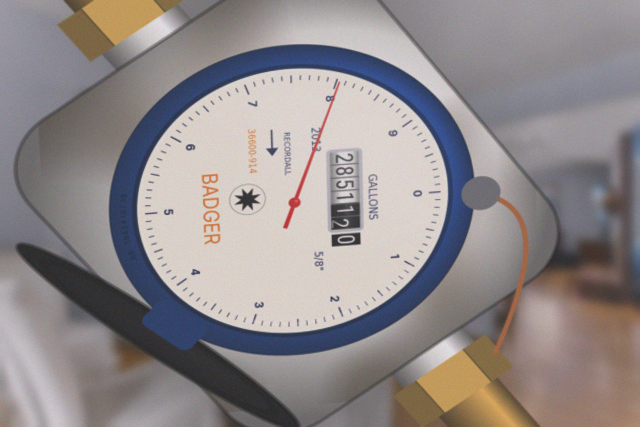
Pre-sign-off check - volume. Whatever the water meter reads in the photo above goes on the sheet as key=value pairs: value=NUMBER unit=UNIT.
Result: value=2851118.0 unit=gal
